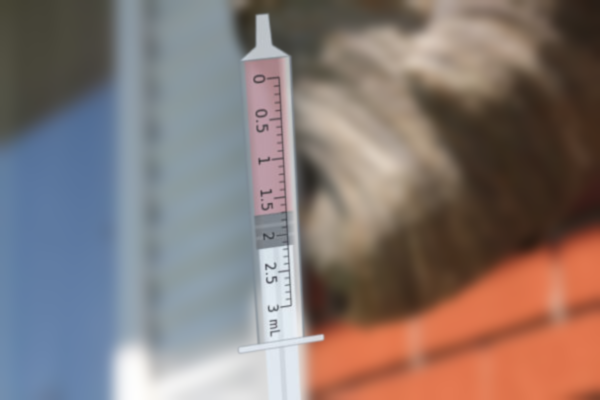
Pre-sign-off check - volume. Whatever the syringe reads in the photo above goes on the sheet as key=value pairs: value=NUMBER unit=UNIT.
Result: value=1.7 unit=mL
